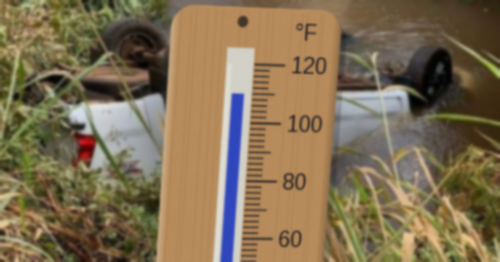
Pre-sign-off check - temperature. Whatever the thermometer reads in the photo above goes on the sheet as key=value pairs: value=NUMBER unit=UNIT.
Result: value=110 unit=°F
